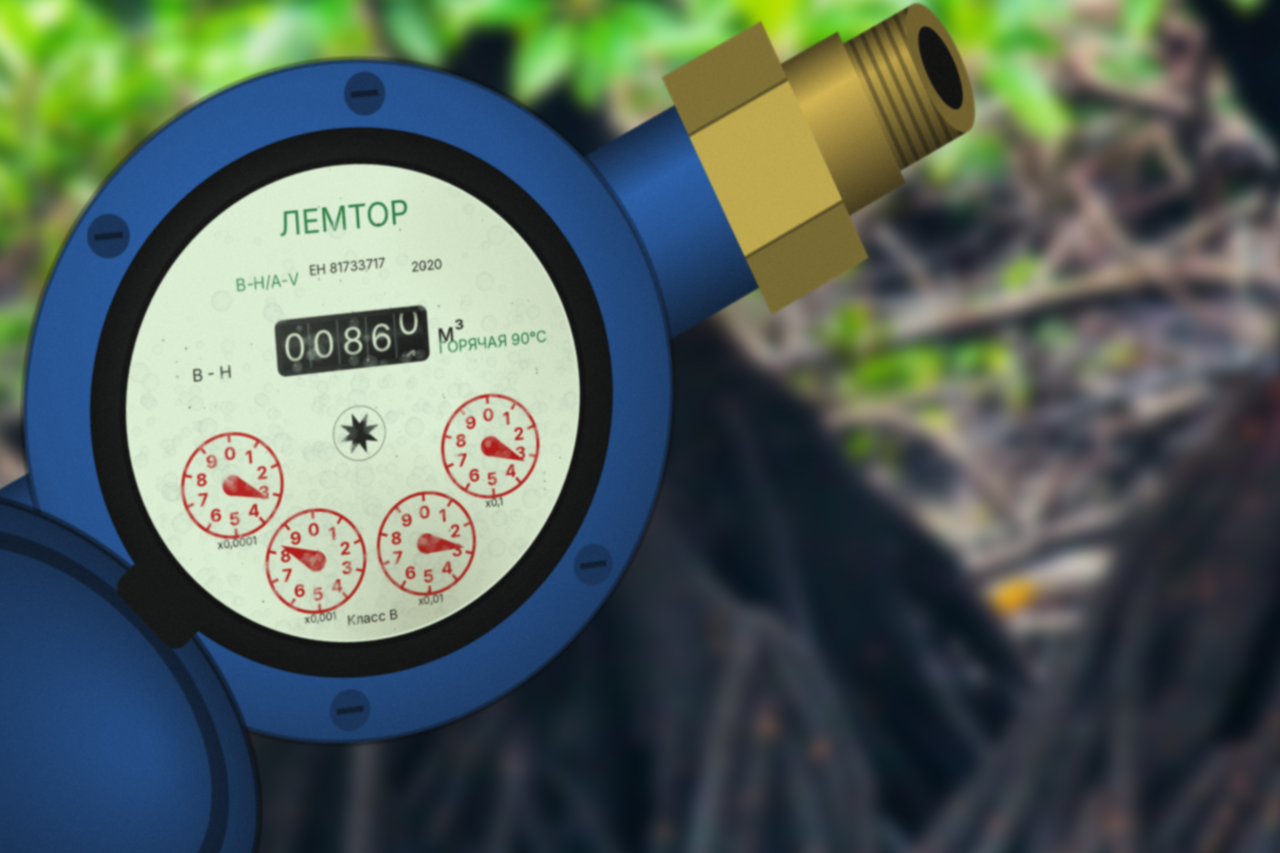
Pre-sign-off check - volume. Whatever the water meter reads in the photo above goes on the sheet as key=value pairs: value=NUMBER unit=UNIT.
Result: value=860.3283 unit=m³
